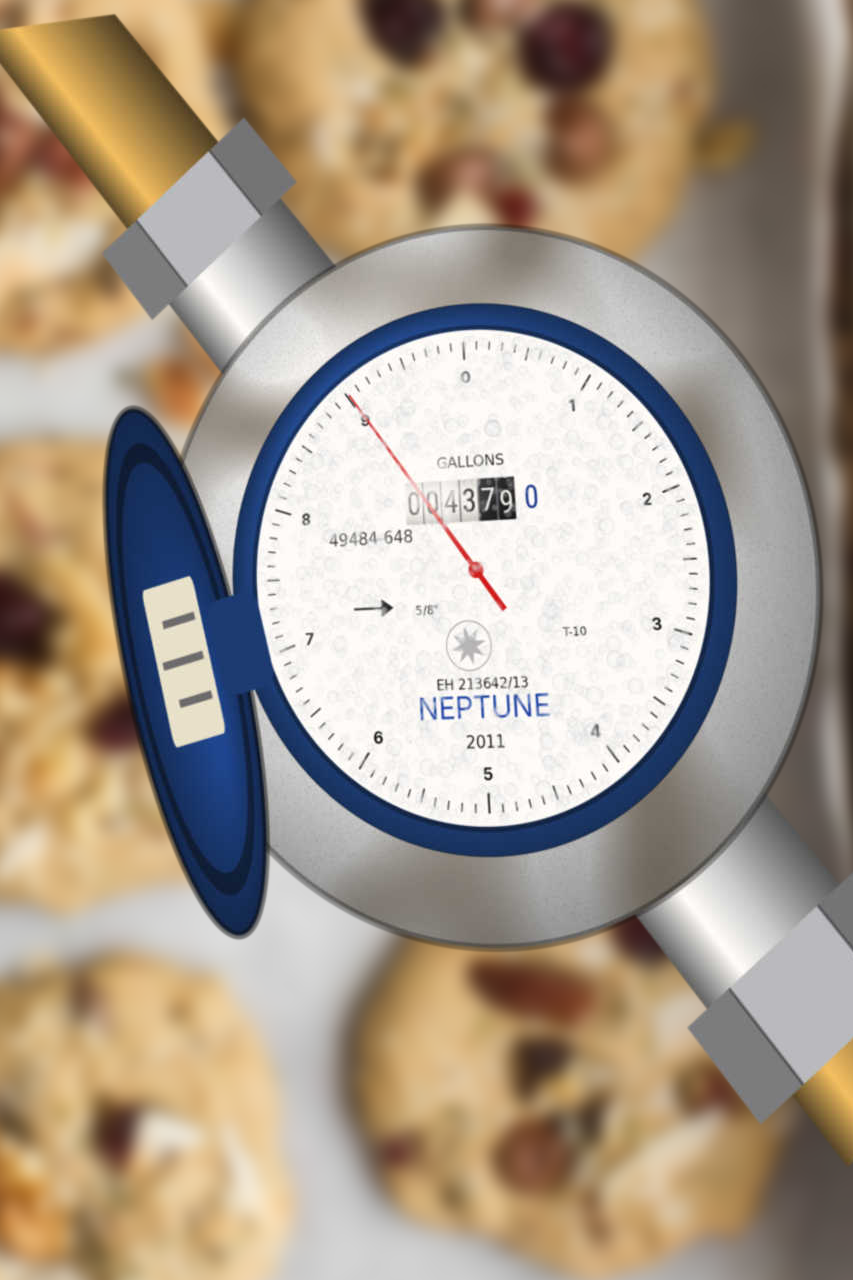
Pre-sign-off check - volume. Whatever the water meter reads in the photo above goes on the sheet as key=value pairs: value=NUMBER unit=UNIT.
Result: value=43789.0 unit=gal
